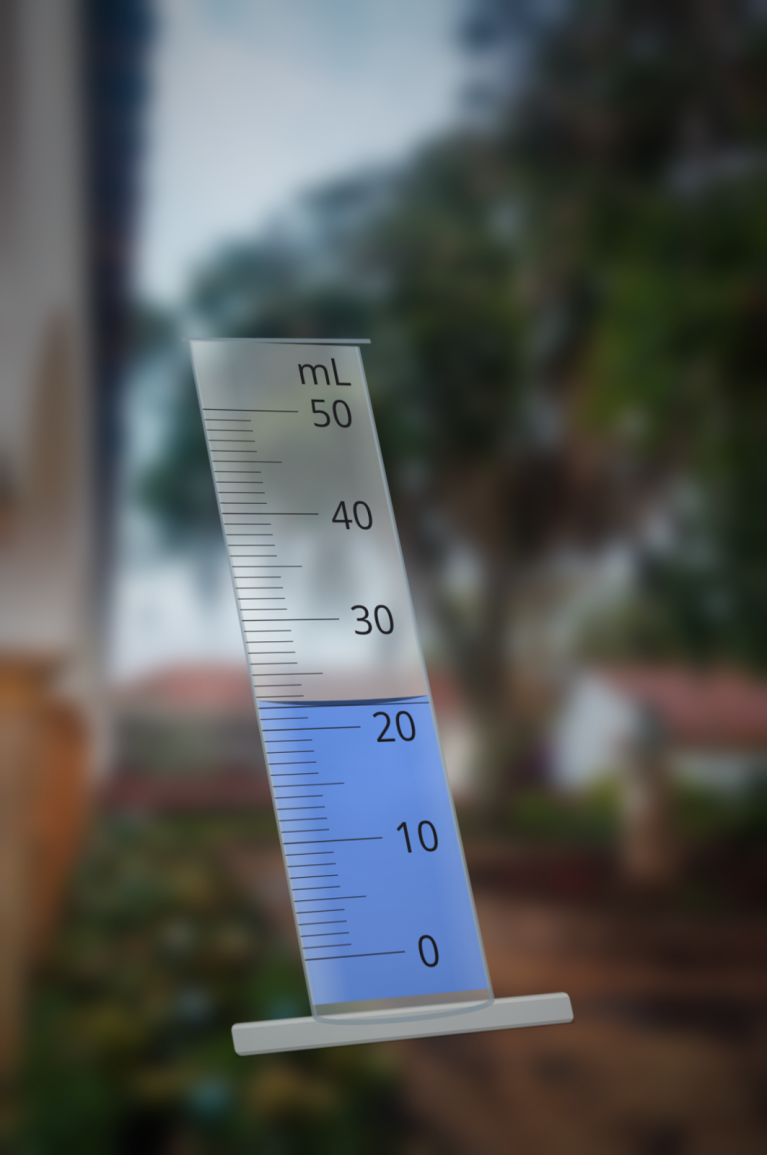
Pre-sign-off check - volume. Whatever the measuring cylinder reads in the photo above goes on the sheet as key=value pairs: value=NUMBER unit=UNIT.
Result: value=22 unit=mL
